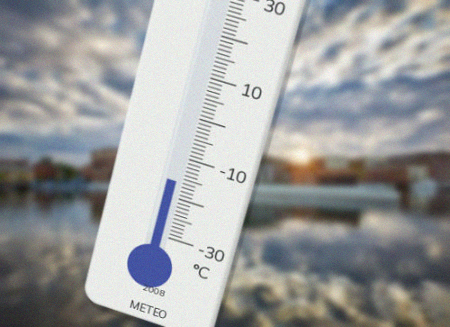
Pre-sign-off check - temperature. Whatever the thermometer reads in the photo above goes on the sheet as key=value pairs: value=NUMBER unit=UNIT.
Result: value=-16 unit=°C
